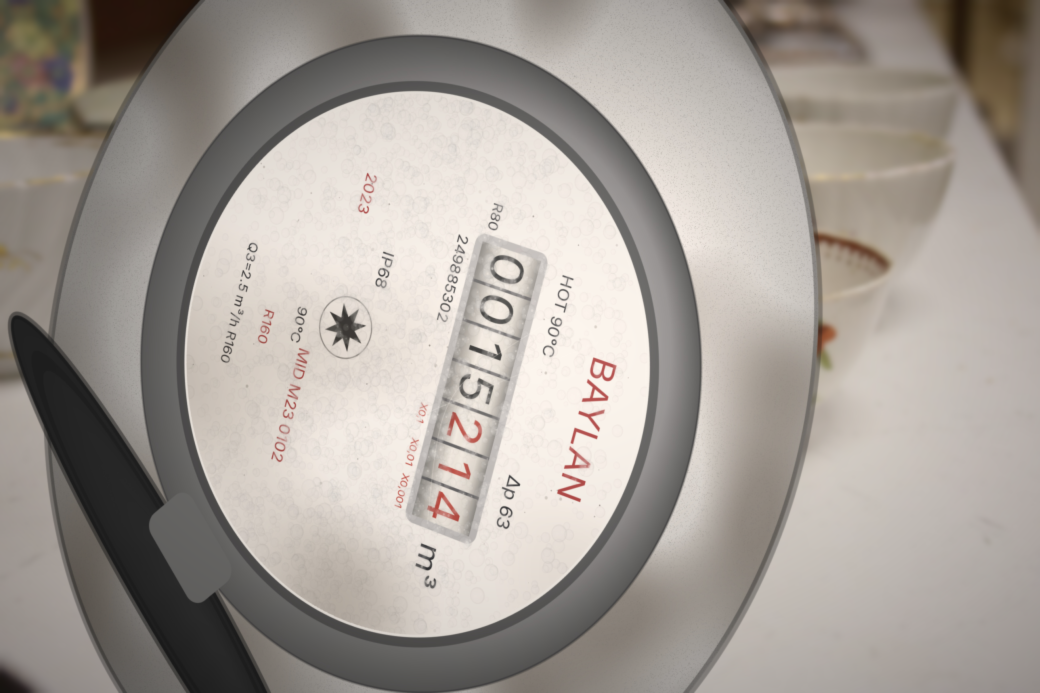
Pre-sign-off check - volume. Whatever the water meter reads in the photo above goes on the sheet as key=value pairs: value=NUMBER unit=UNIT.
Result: value=15.214 unit=m³
